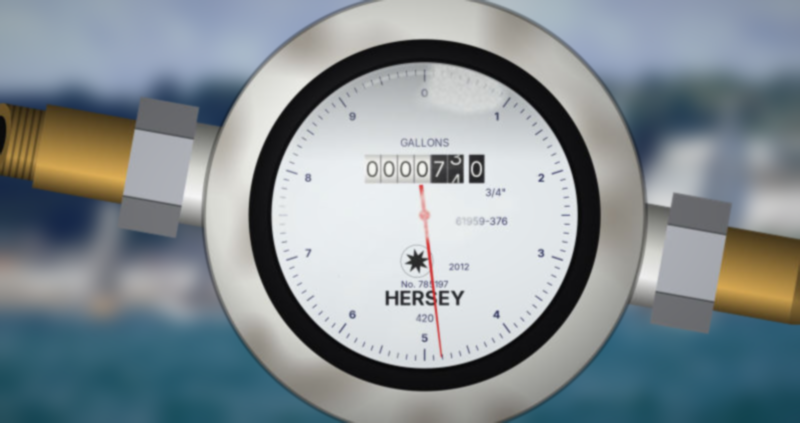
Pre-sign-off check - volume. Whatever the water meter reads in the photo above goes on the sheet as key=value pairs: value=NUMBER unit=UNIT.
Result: value=734.8 unit=gal
